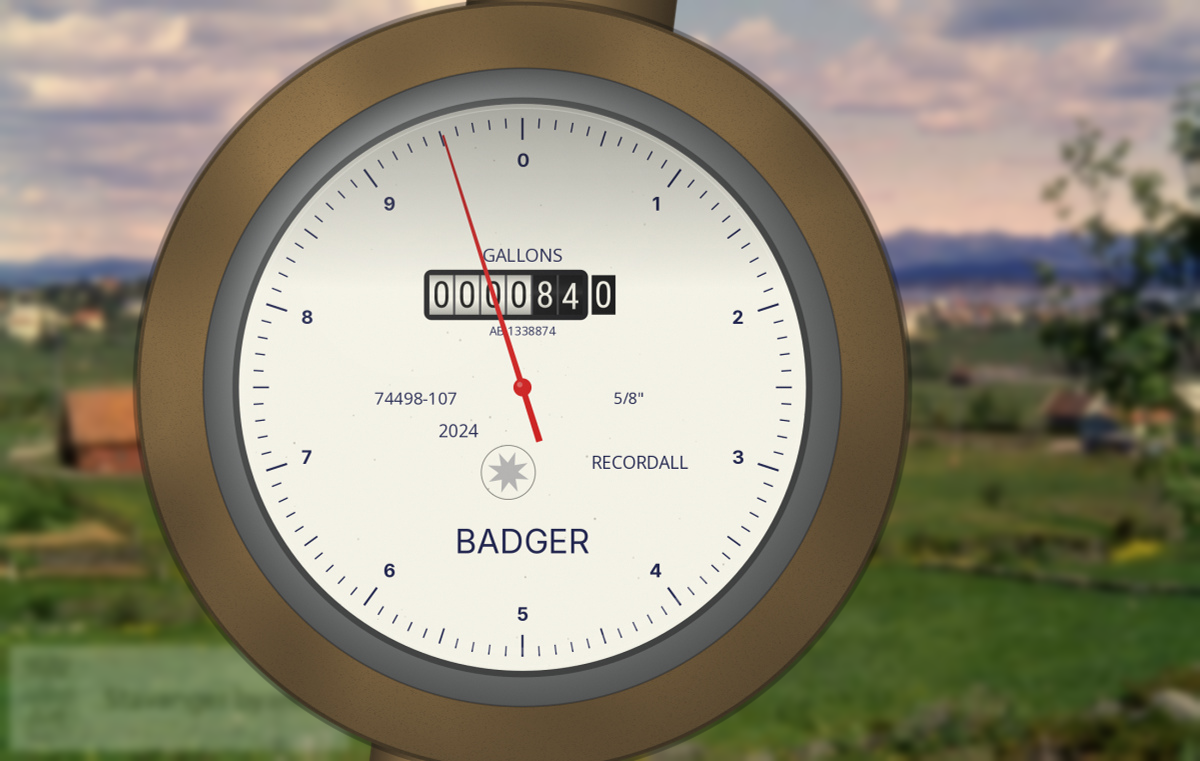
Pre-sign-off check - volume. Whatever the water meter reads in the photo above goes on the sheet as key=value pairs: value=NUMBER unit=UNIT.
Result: value=839.5 unit=gal
